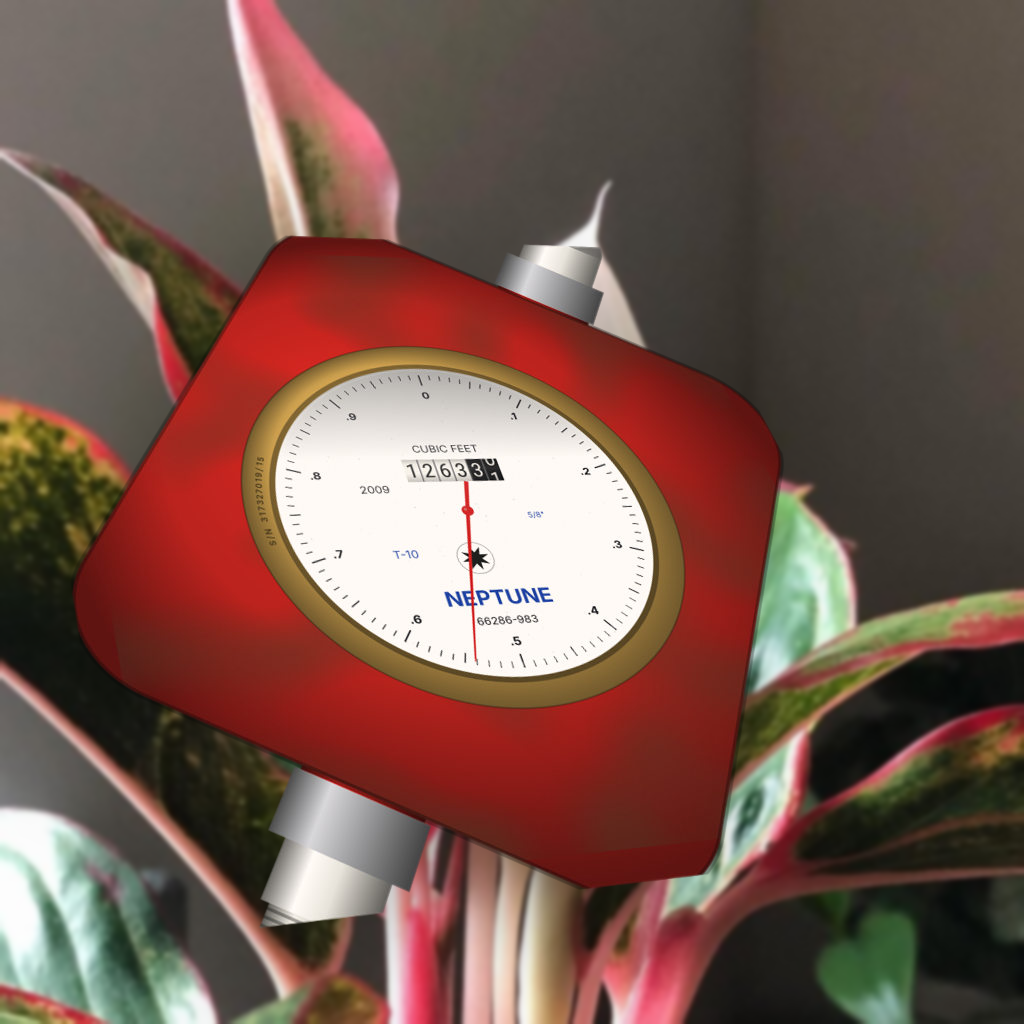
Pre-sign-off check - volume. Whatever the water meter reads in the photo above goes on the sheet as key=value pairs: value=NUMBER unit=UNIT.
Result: value=126330.54 unit=ft³
